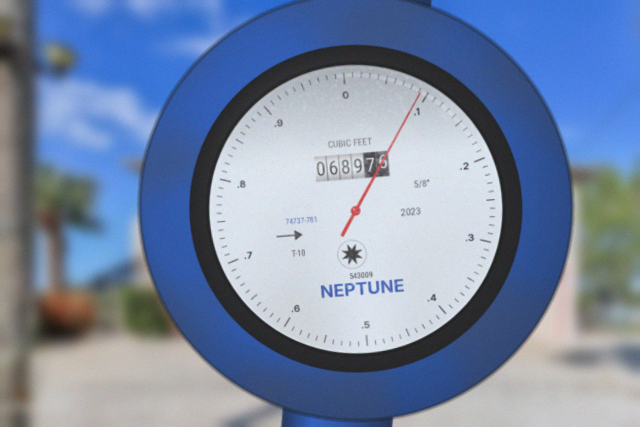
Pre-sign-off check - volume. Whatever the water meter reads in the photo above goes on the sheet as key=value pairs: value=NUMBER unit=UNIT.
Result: value=68976.09 unit=ft³
